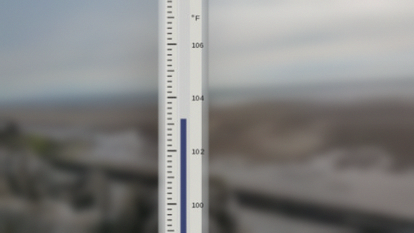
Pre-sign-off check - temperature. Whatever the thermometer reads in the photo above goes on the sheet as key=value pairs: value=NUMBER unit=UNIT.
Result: value=103.2 unit=°F
